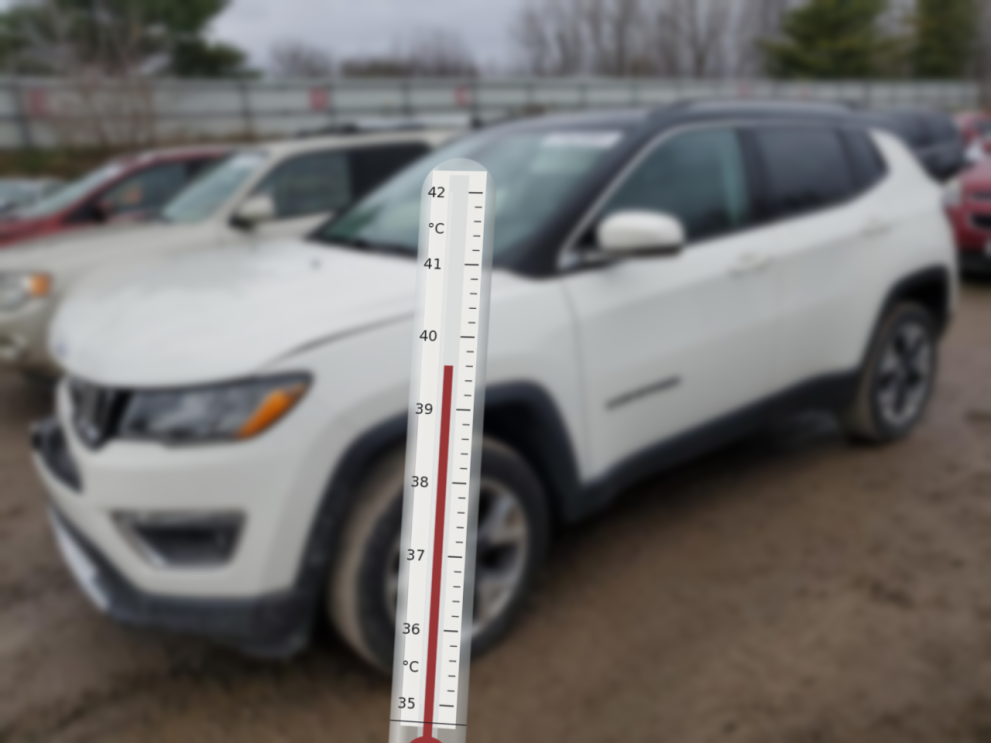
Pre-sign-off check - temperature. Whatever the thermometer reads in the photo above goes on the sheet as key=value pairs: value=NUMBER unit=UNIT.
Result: value=39.6 unit=°C
